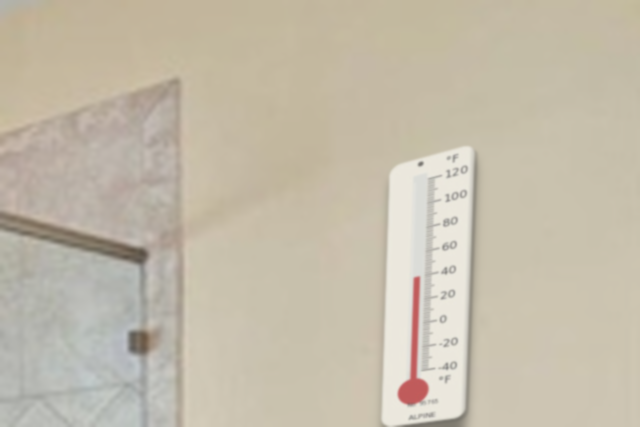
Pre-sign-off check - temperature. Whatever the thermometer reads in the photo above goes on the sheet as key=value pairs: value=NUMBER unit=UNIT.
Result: value=40 unit=°F
